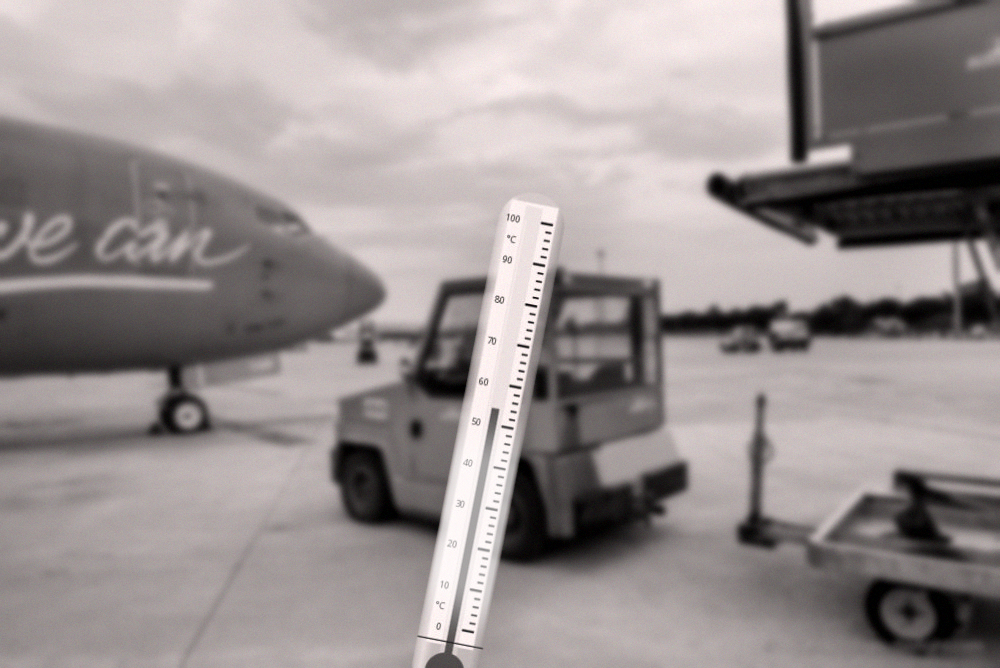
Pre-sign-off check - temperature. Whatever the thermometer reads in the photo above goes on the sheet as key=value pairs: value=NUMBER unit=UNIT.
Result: value=54 unit=°C
